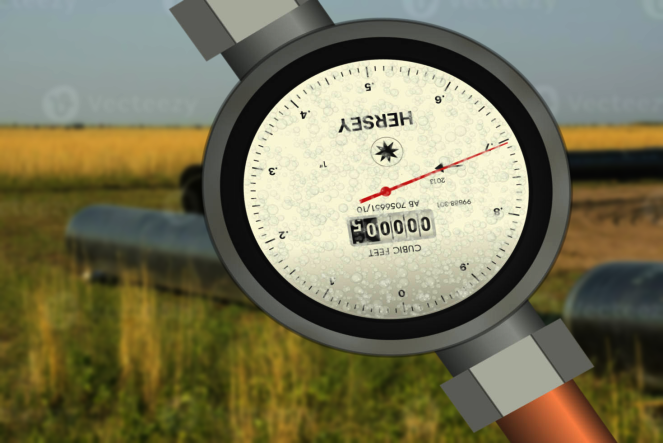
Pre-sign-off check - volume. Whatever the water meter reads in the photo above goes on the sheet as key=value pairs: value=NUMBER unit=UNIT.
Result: value=4.70 unit=ft³
